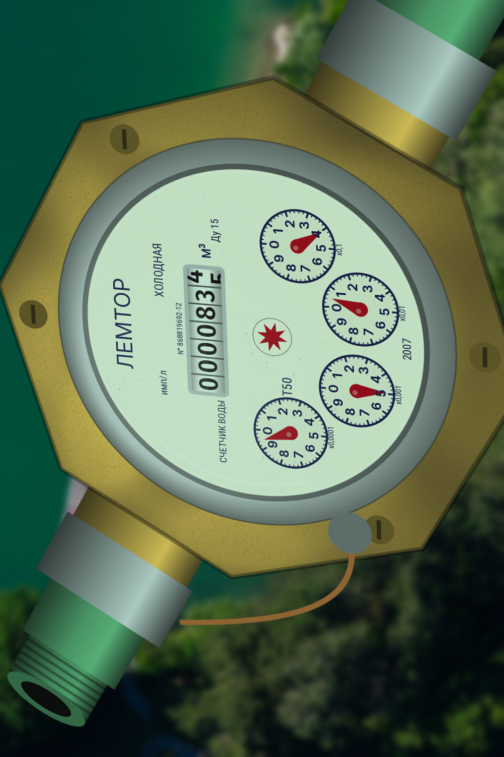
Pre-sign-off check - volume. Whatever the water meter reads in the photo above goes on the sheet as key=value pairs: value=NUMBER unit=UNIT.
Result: value=834.4049 unit=m³
